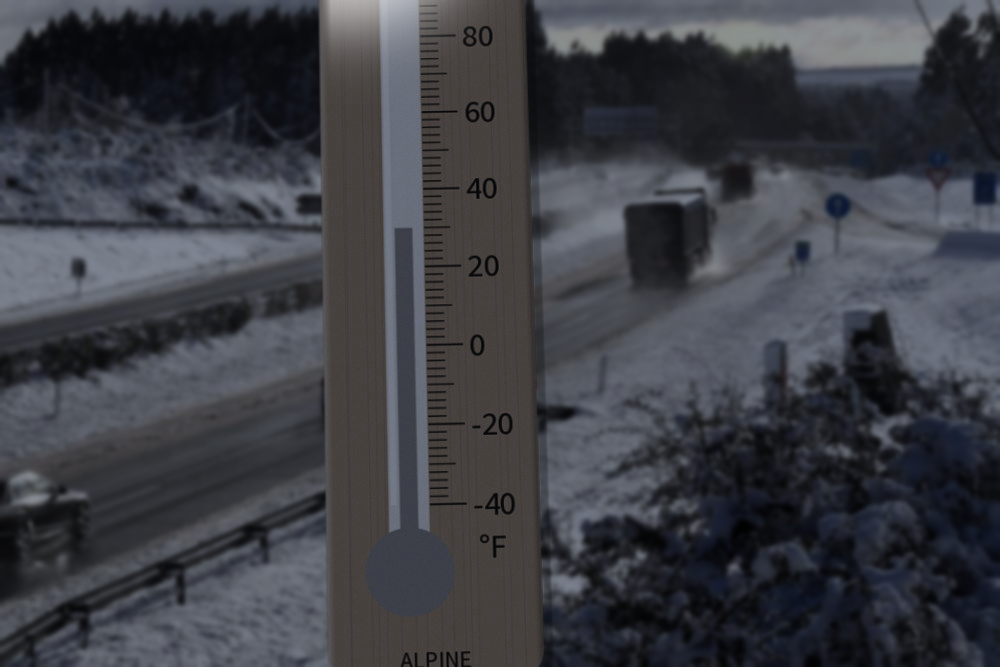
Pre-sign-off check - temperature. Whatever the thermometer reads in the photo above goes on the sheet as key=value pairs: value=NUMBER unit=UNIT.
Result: value=30 unit=°F
